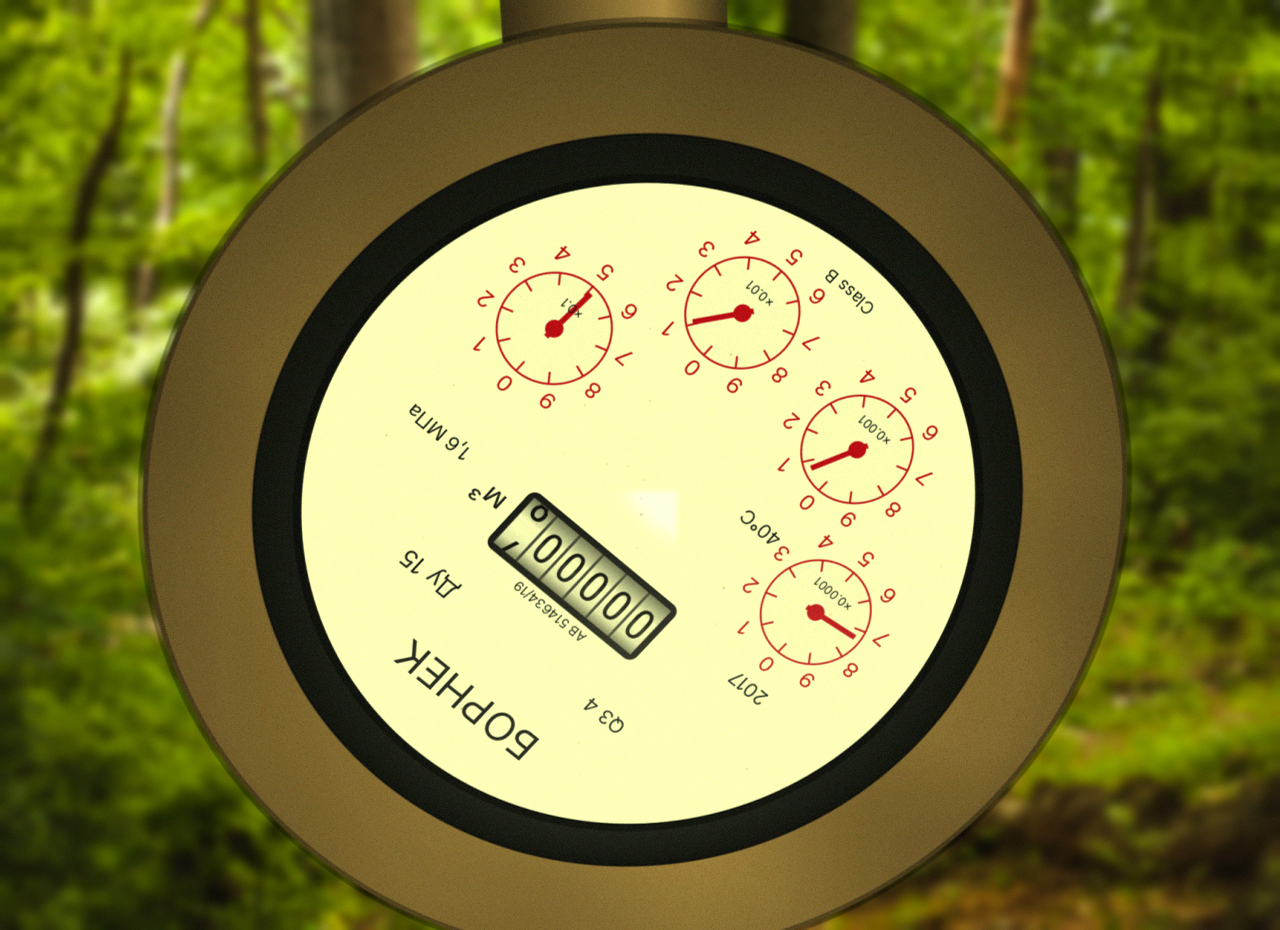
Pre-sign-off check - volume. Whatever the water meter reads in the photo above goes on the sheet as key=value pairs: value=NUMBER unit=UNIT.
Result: value=7.5107 unit=m³
